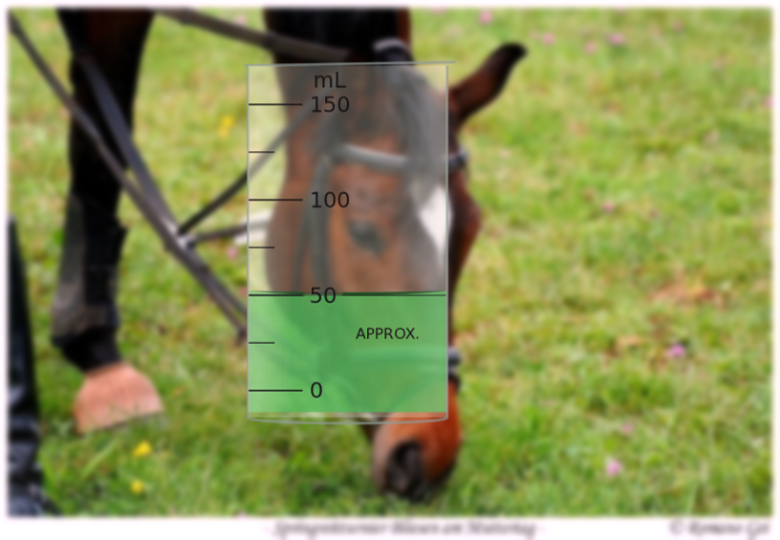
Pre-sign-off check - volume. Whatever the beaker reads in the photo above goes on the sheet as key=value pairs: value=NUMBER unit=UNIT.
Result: value=50 unit=mL
